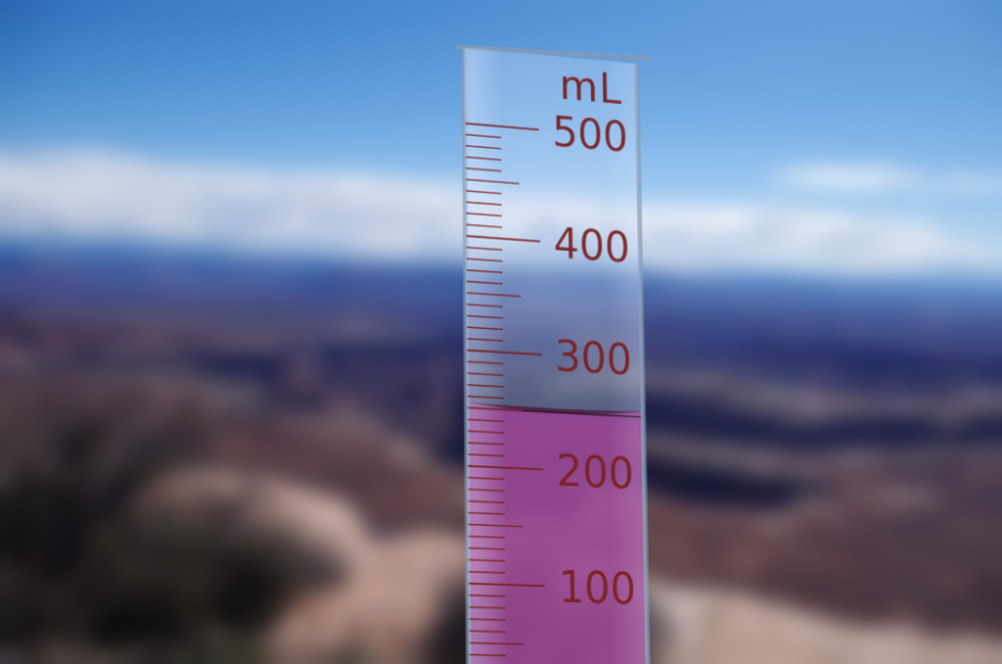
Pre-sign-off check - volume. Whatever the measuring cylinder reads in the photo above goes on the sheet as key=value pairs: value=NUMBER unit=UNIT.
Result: value=250 unit=mL
